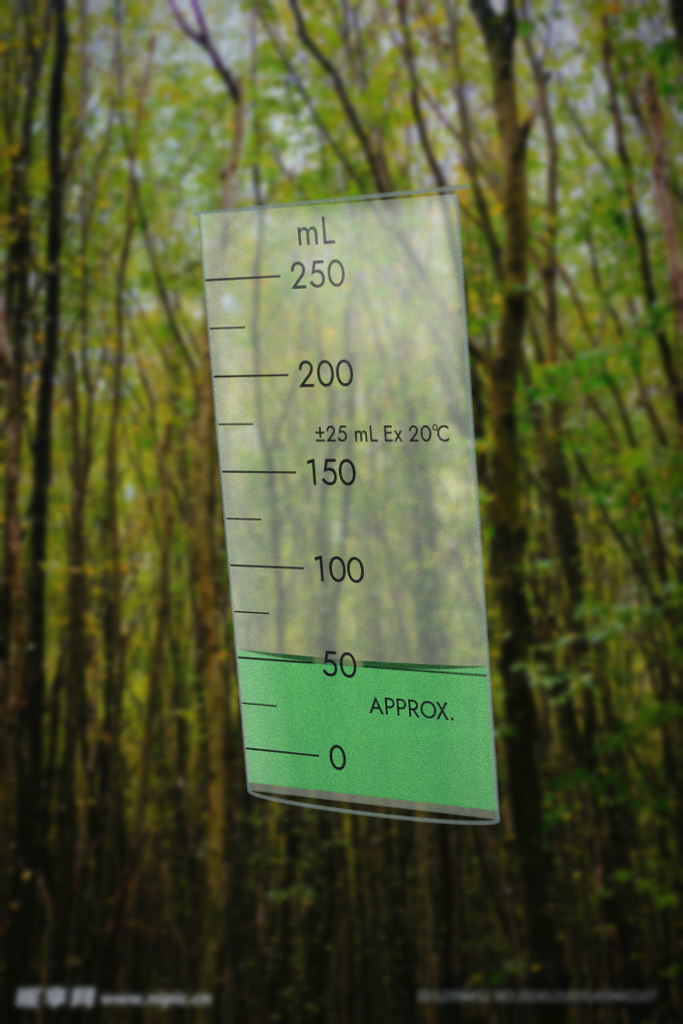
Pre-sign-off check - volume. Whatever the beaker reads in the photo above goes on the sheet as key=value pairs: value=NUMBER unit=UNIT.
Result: value=50 unit=mL
